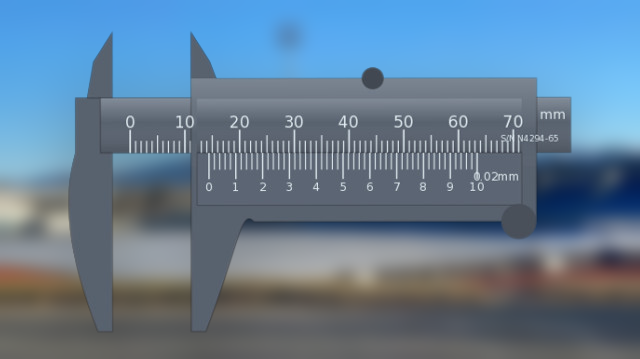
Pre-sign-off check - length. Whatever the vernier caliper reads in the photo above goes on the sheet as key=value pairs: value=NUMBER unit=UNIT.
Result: value=14.4 unit=mm
